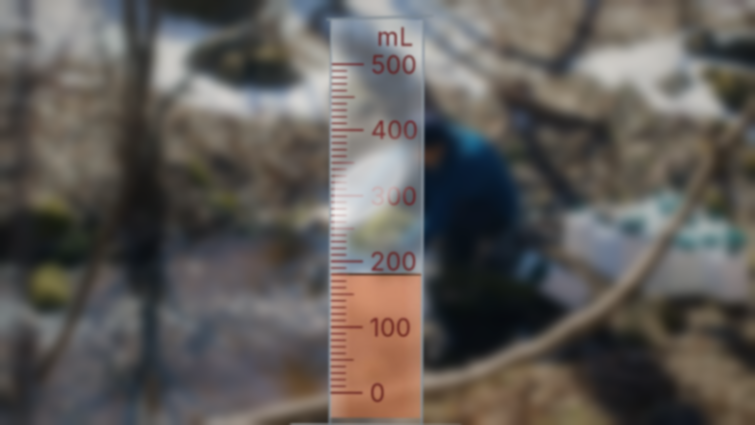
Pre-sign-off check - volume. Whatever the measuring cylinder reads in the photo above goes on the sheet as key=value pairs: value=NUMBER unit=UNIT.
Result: value=180 unit=mL
